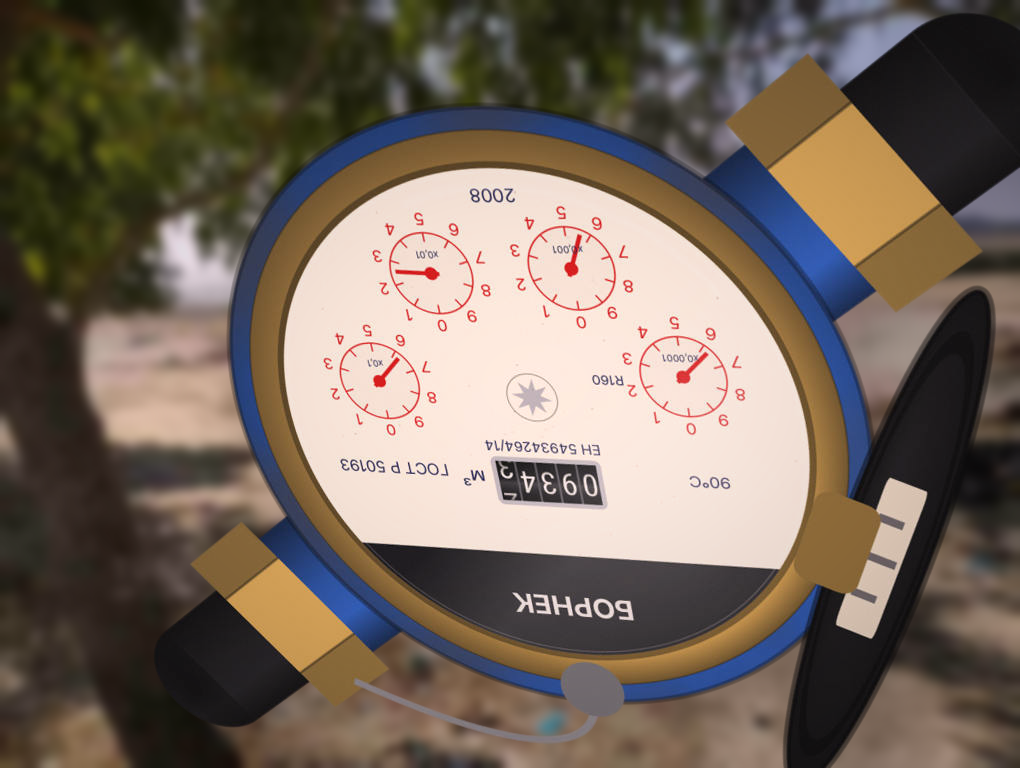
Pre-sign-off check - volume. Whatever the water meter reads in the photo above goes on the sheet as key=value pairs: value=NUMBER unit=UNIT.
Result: value=9342.6256 unit=m³
